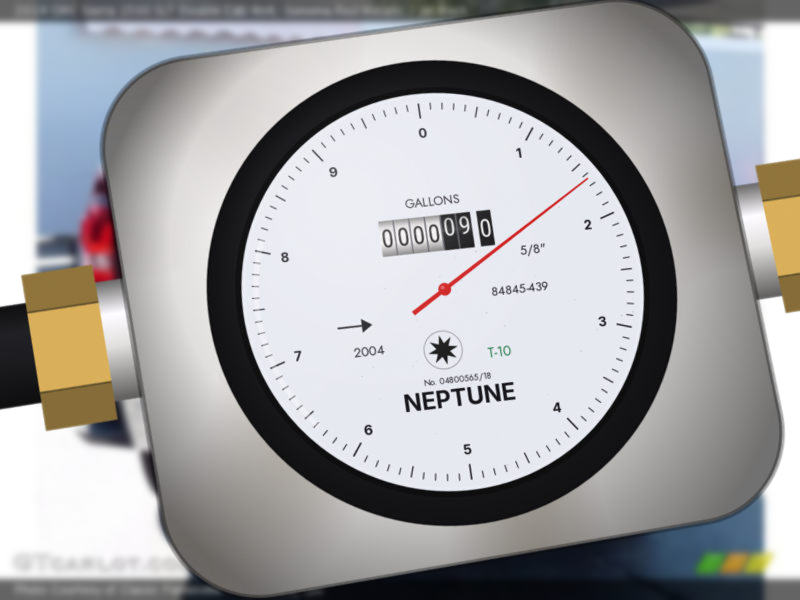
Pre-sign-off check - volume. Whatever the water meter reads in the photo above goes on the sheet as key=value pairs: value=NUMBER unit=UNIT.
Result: value=91.6 unit=gal
